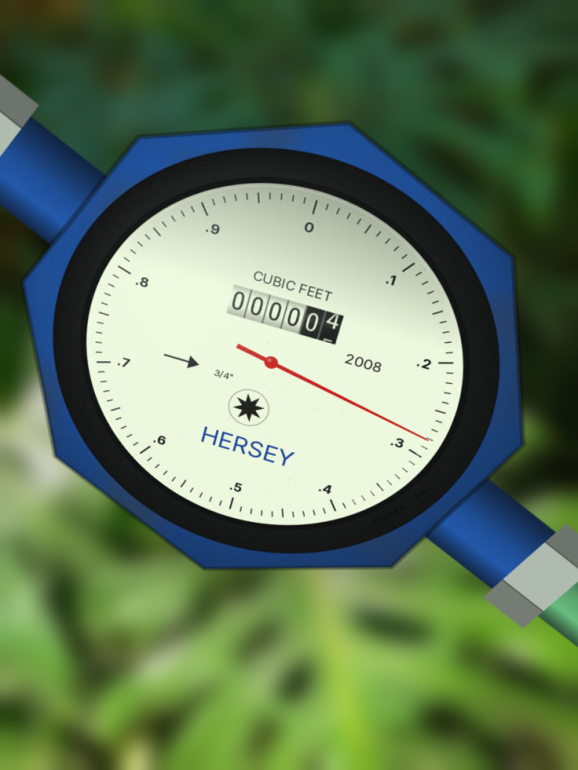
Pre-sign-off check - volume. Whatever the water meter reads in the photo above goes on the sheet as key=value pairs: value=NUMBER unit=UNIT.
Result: value=4.28 unit=ft³
